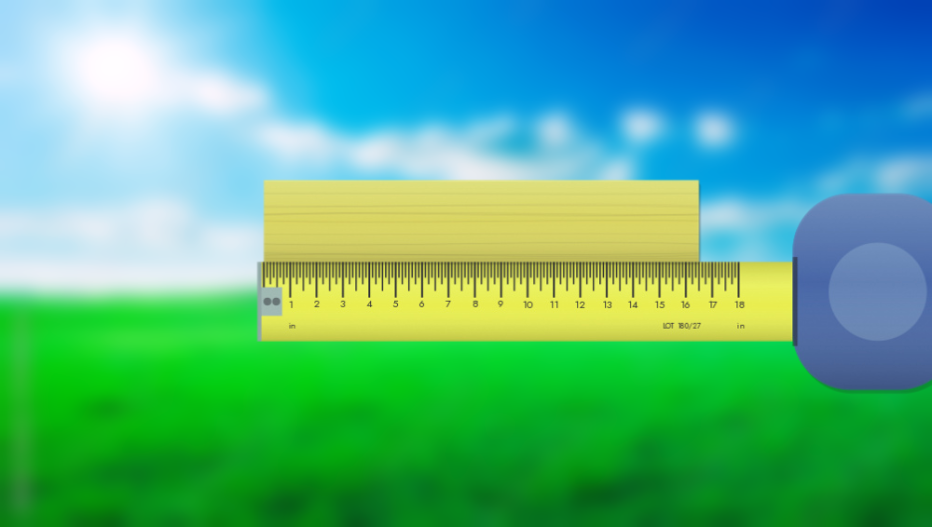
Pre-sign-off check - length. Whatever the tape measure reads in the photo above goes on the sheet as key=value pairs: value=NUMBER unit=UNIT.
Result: value=16.5 unit=in
